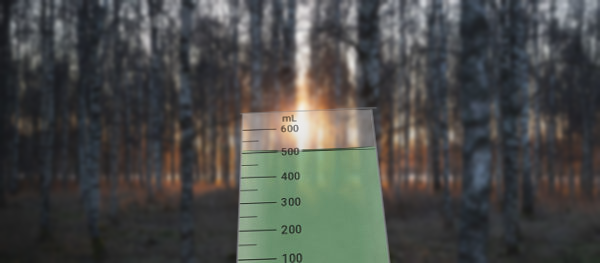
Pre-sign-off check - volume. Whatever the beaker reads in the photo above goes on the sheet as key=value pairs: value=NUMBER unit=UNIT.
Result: value=500 unit=mL
